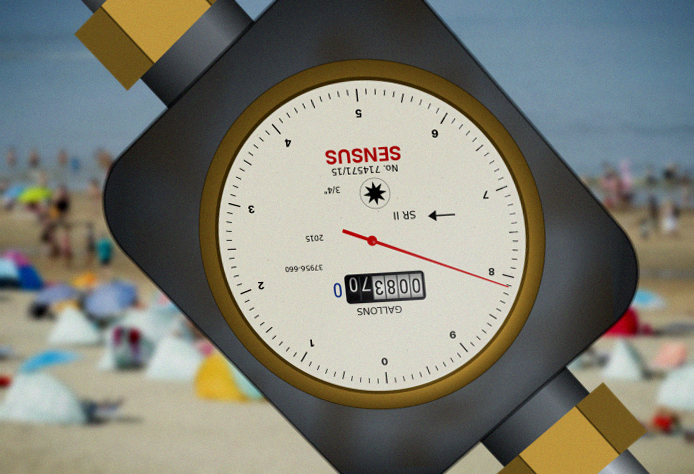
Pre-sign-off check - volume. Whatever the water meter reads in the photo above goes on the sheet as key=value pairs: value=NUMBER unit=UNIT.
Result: value=83698.1 unit=gal
